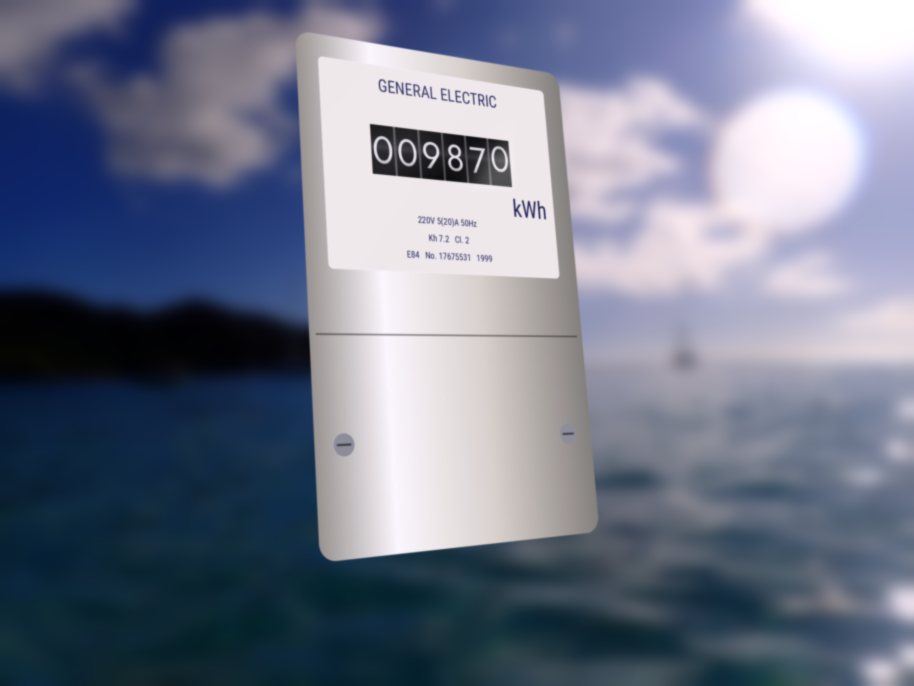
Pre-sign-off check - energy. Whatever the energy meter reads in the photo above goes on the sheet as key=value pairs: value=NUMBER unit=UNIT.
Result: value=9870 unit=kWh
